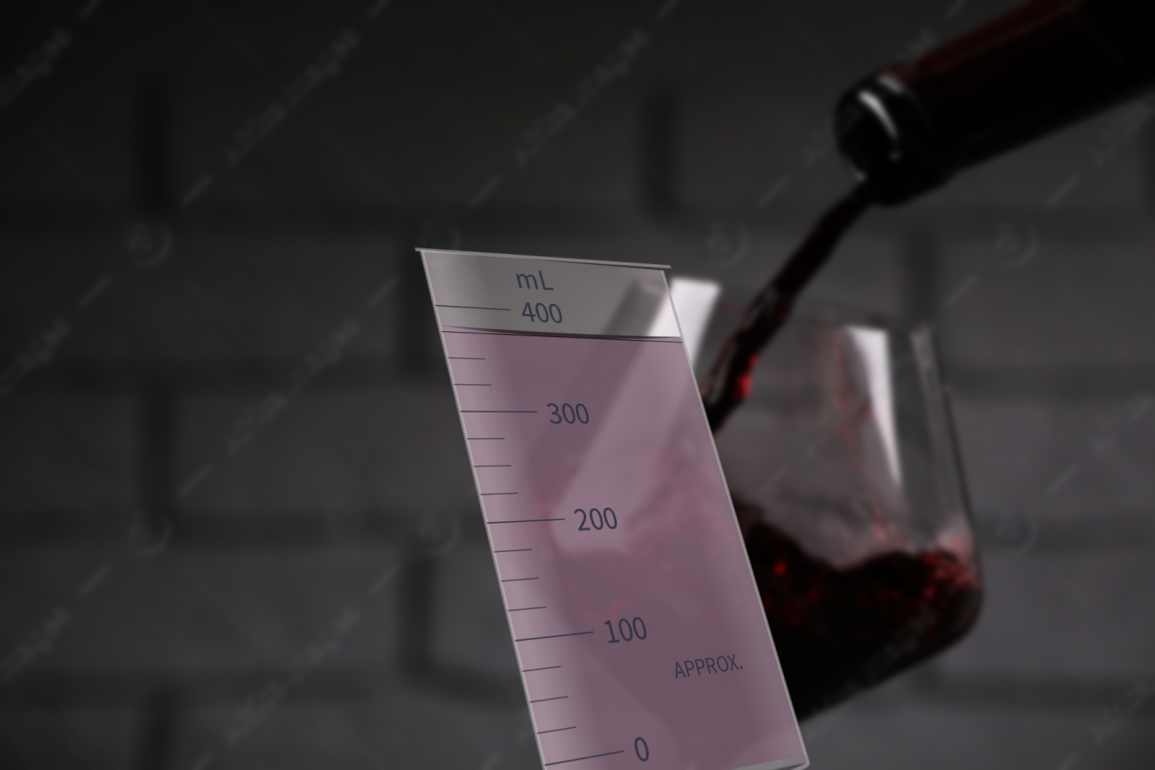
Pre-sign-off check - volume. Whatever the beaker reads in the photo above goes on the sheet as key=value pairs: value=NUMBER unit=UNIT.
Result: value=375 unit=mL
